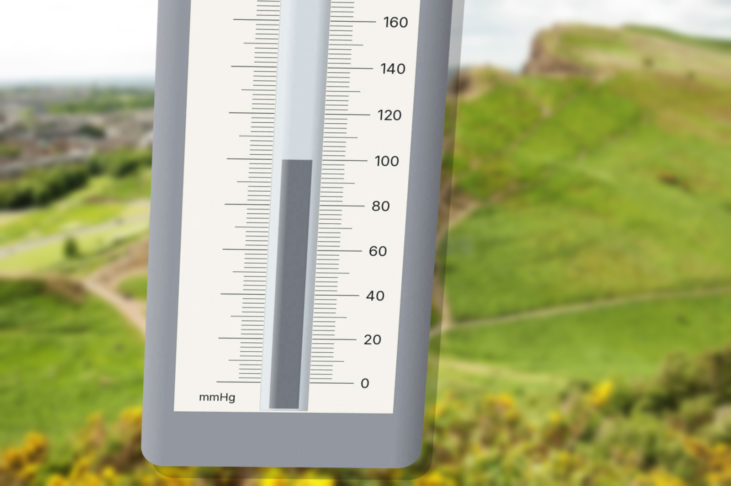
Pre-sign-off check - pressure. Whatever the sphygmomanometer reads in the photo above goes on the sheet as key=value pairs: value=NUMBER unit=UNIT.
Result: value=100 unit=mmHg
